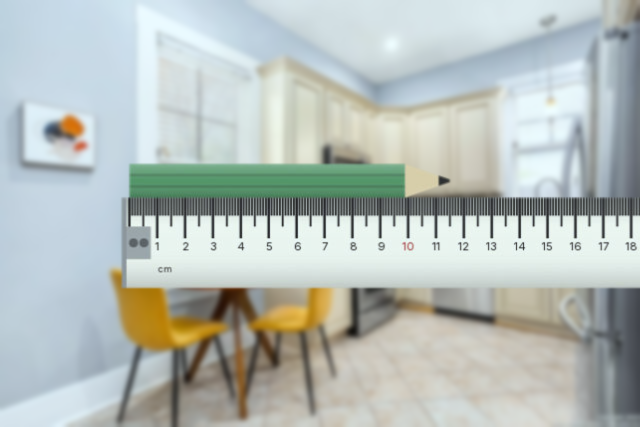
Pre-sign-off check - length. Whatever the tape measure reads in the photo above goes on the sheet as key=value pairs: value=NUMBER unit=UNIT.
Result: value=11.5 unit=cm
